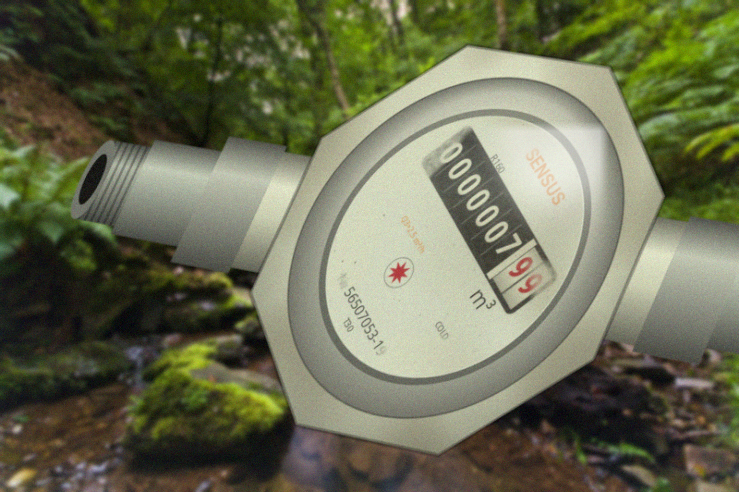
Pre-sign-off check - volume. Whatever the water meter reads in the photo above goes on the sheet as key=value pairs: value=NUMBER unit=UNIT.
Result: value=7.99 unit=m³
